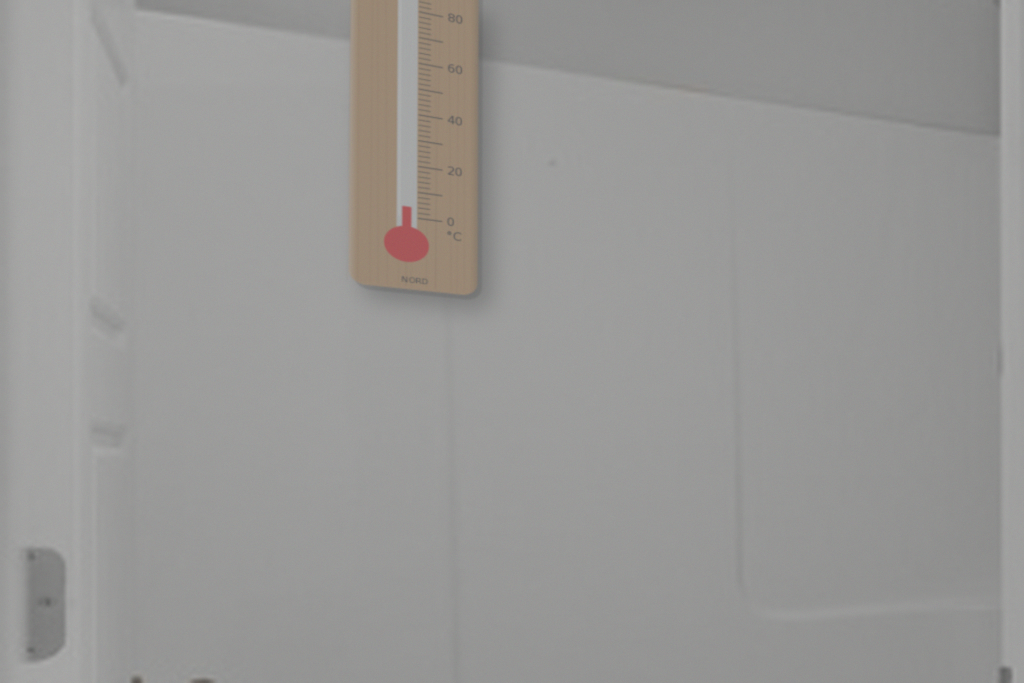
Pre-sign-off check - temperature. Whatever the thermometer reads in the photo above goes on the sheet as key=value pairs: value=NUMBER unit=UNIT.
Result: value=4 unit=°C
